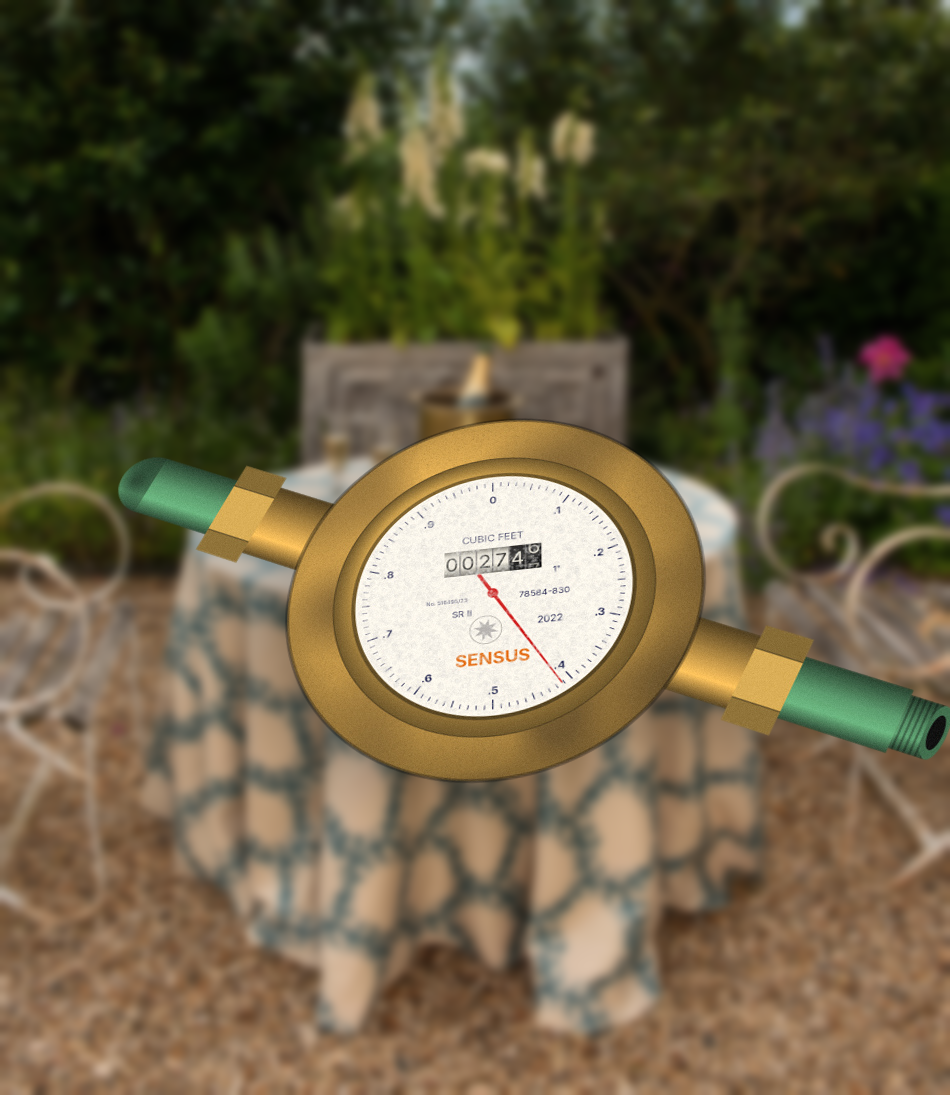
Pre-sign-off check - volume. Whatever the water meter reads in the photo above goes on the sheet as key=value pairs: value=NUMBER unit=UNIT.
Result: value=2746.41 unit=ft³
